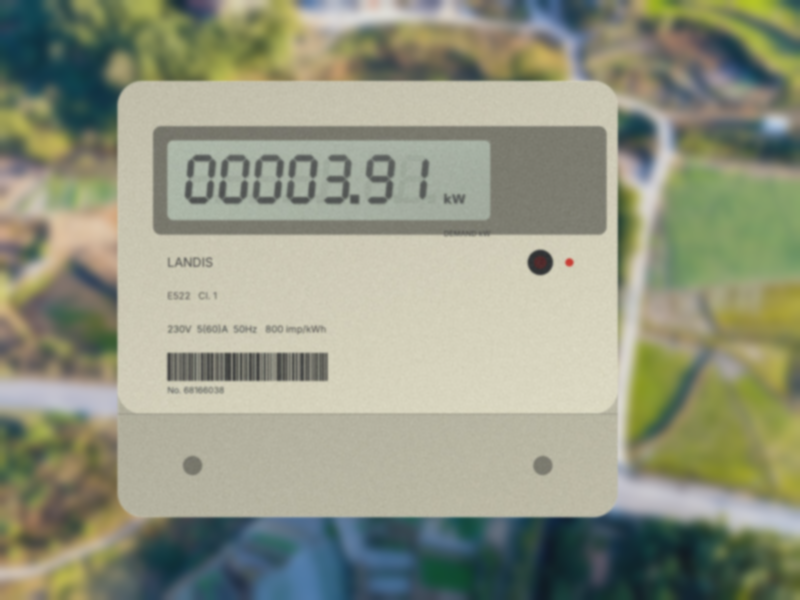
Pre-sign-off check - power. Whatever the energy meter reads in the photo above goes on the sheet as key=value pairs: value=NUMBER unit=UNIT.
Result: value=3.91 unit=kW
